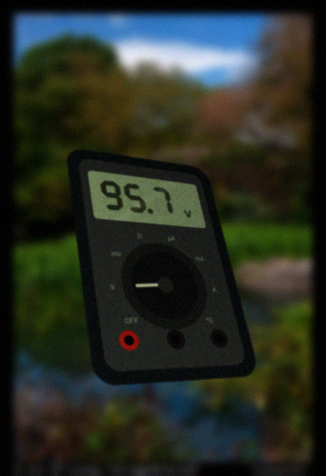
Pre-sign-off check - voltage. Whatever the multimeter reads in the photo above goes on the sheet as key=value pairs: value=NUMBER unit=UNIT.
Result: value=95.7 unit=V
